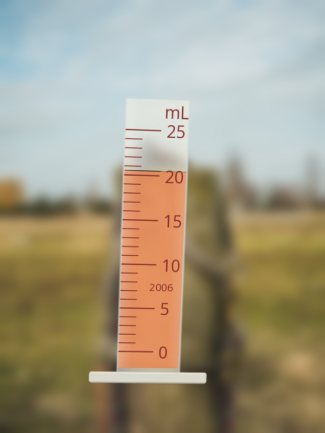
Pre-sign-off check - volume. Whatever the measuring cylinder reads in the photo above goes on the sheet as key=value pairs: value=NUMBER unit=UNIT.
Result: value=20.5 unit=mL
